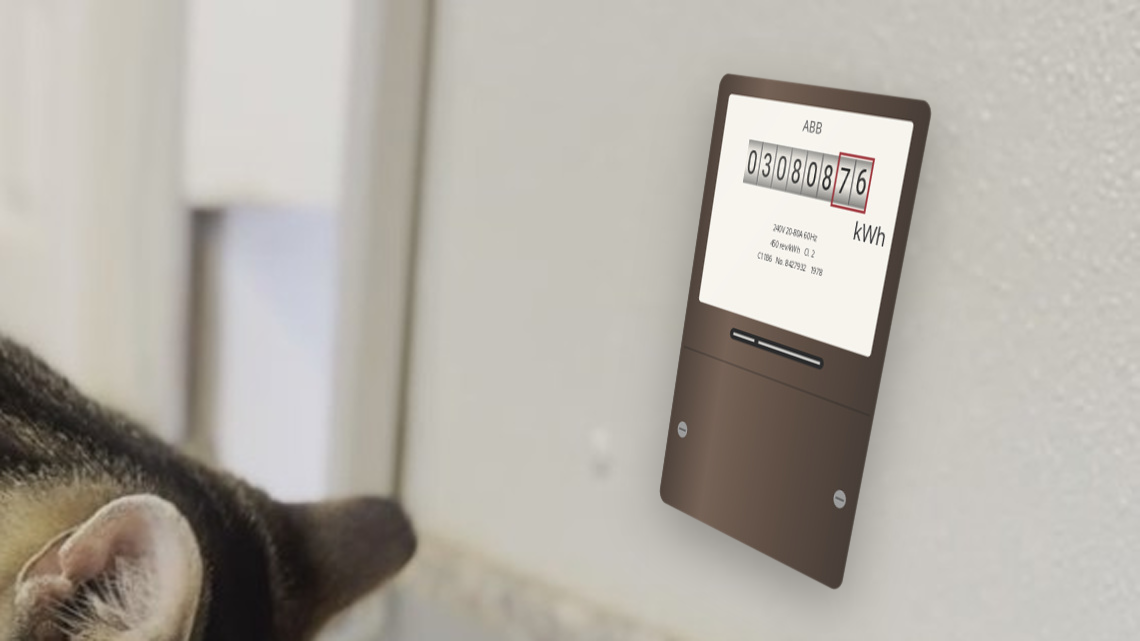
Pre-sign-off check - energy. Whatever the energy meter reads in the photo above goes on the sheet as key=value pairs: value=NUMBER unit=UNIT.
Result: value=30808.76 unit=kWh
